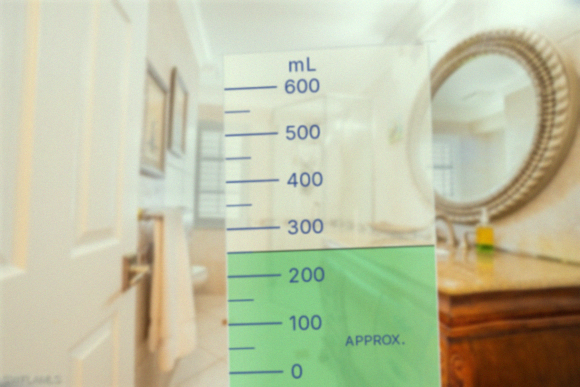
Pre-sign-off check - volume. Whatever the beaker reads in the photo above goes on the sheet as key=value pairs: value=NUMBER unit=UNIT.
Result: value=250 unit=mL
